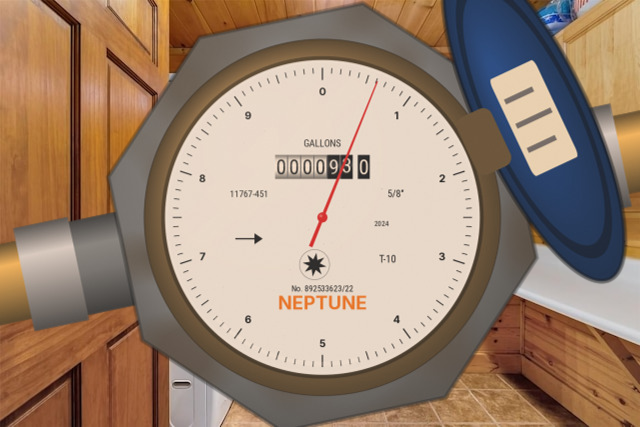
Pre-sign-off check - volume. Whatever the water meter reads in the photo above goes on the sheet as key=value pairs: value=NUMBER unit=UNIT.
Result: value=930.6 unit=gal
